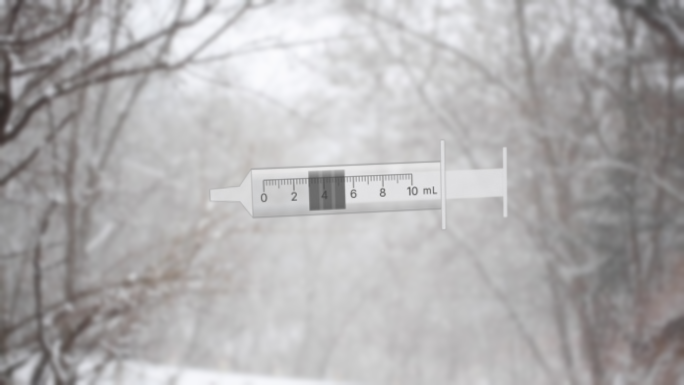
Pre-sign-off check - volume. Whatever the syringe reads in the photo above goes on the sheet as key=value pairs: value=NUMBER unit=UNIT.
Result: value=3 unit=mL
